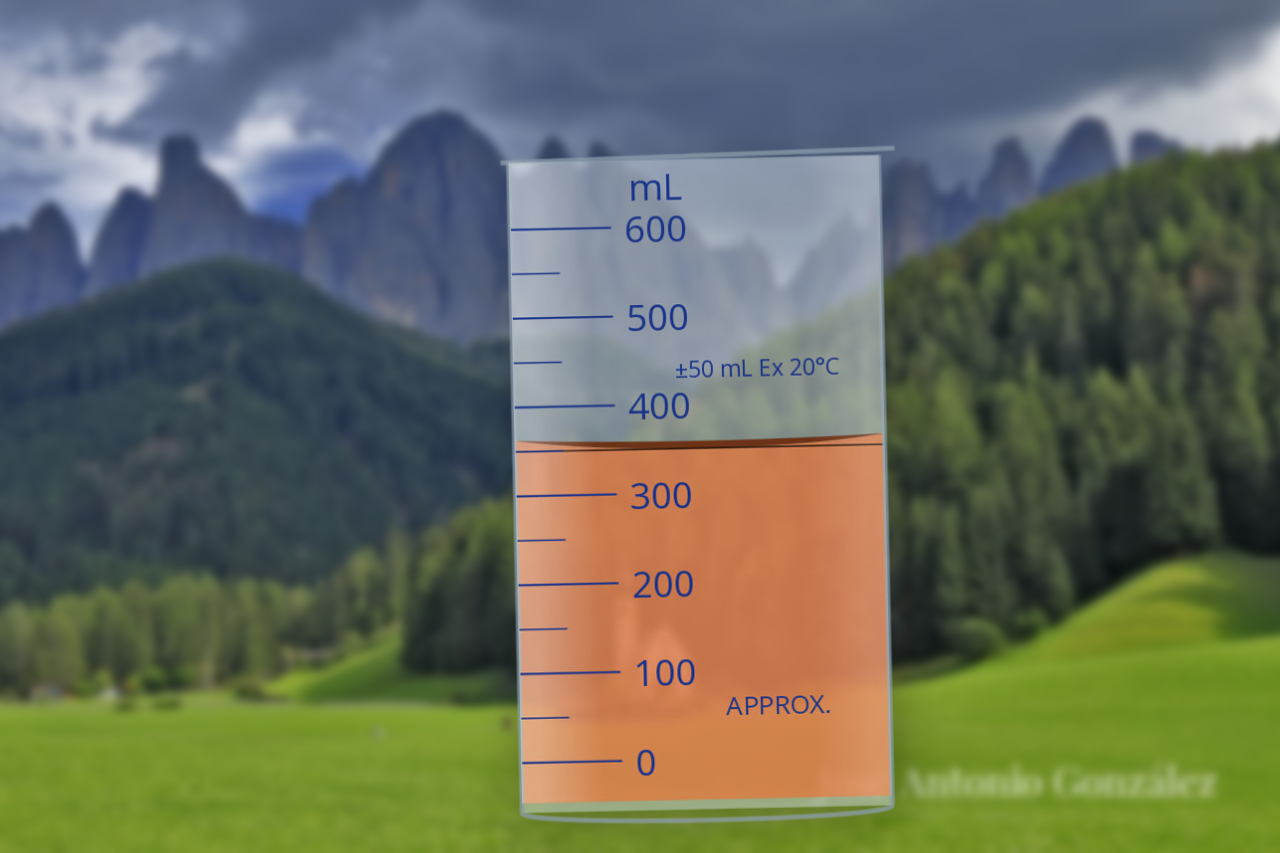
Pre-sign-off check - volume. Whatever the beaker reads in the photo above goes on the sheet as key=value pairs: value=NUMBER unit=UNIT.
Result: value=350 unit=mL
